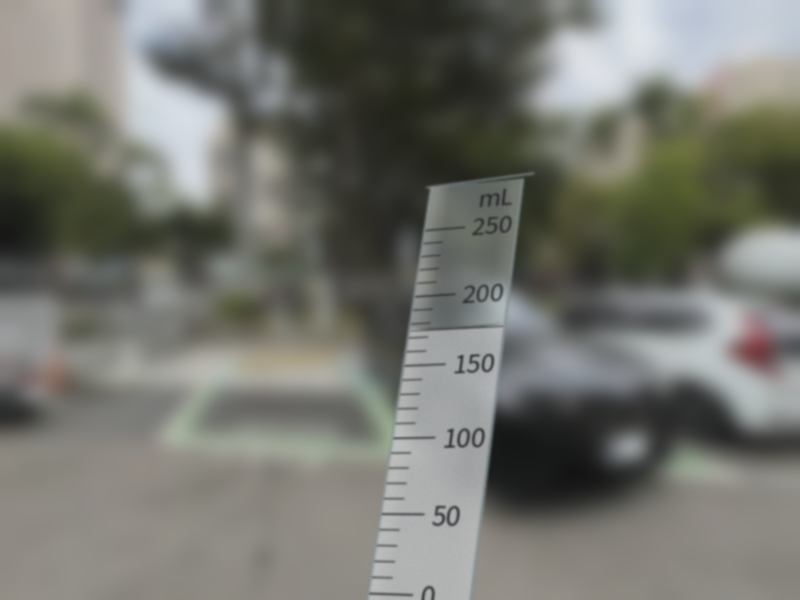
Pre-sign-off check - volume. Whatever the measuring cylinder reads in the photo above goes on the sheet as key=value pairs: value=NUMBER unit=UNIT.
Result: value=175 unit=mL
